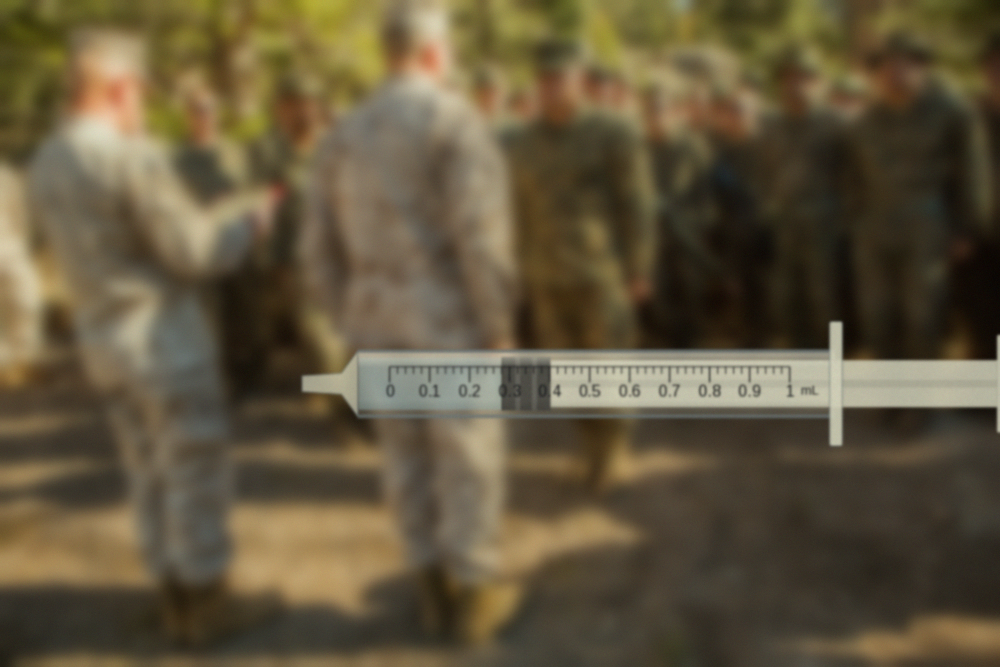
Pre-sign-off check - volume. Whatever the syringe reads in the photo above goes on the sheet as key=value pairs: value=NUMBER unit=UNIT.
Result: value=0.28 unit=mL
